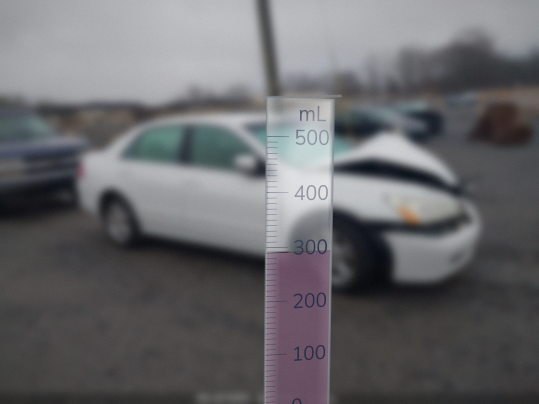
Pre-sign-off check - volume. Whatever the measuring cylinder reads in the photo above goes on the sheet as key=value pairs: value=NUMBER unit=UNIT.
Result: value=290 unit=mL
